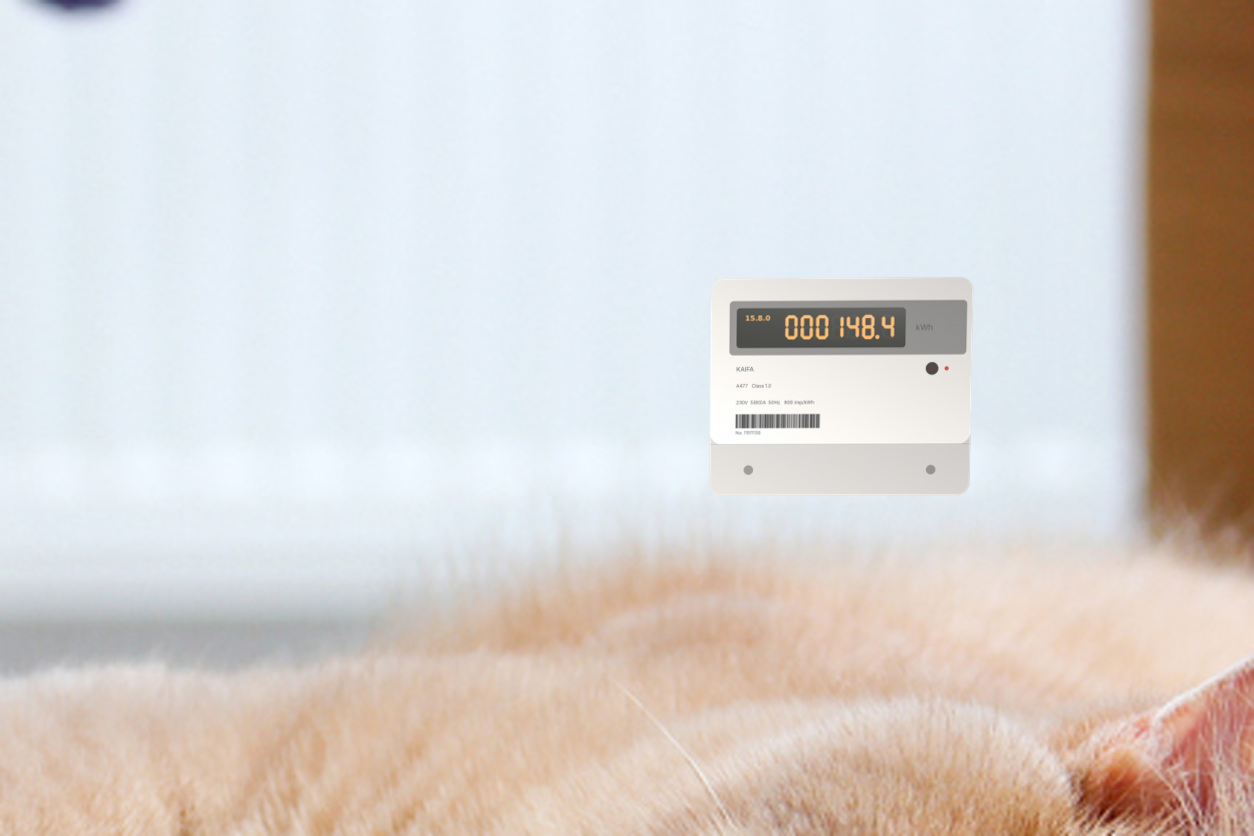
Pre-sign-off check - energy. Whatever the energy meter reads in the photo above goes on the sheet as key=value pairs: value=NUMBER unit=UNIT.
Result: value=148.4 unit=kWh
